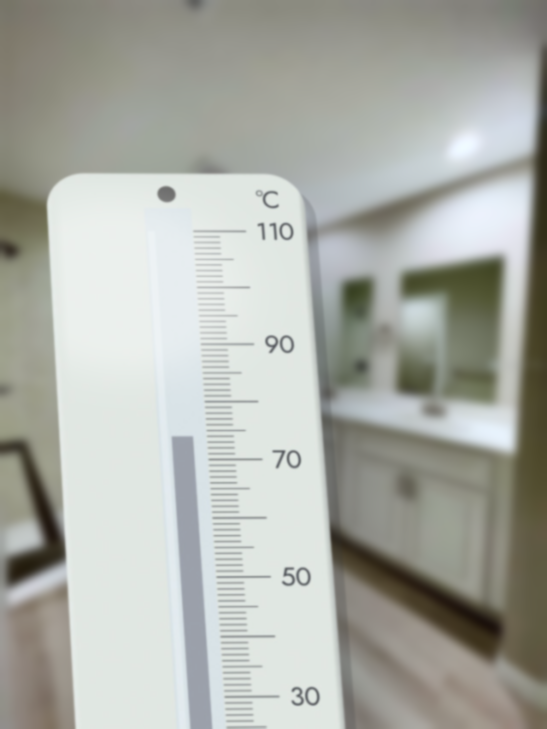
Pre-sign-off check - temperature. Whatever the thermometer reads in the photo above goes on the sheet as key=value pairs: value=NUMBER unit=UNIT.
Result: value=74 unit=°C
